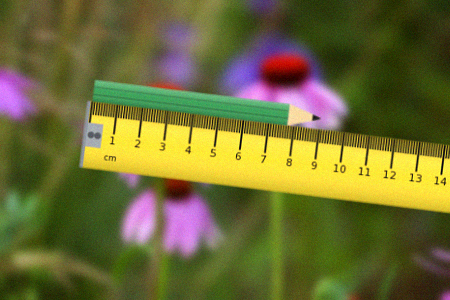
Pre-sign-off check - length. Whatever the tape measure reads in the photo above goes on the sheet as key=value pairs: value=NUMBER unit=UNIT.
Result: value=9 unit=cm
